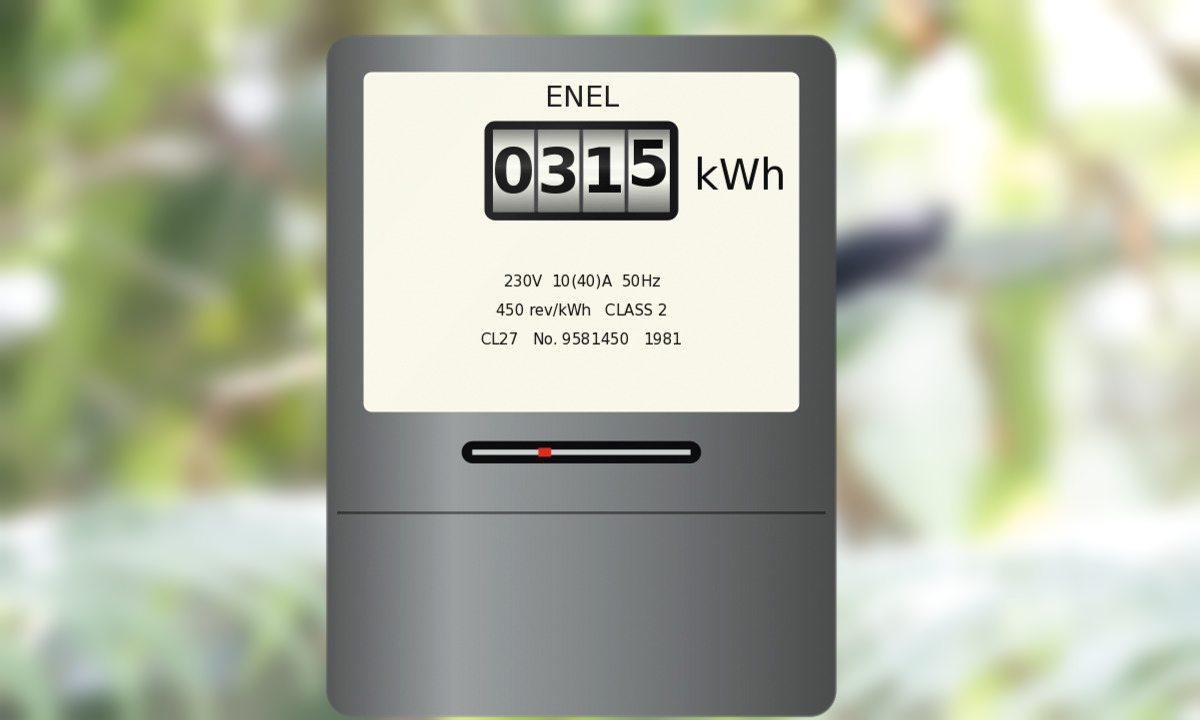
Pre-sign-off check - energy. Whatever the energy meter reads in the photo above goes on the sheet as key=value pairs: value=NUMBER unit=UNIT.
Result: value=315 unit=kWh
